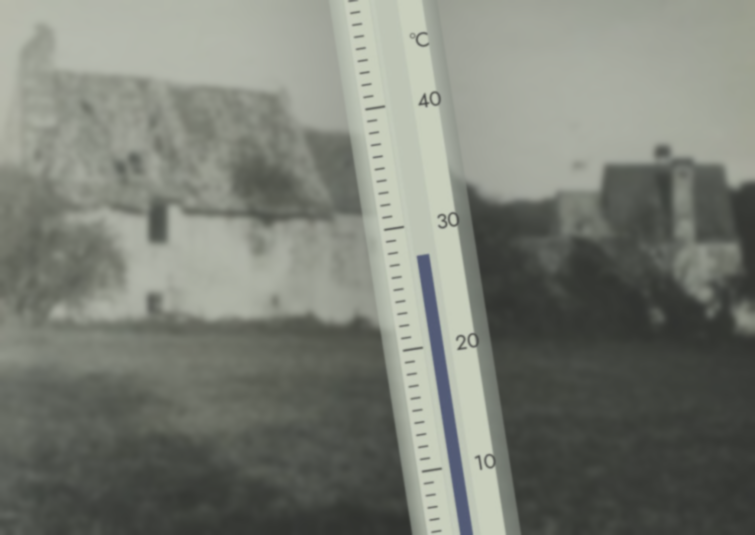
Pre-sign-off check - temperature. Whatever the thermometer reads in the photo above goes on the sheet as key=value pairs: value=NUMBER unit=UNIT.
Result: value=27.5 unit=°C
